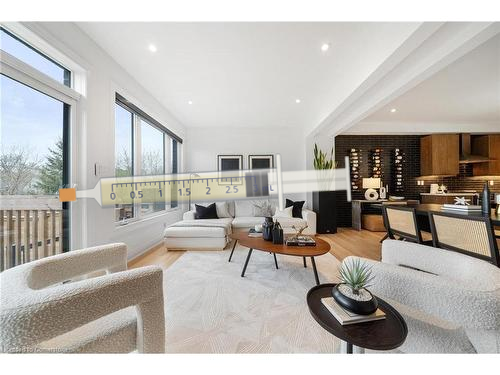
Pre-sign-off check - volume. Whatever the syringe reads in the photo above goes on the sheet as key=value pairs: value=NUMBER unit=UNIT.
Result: value=2.8 unit=mL
